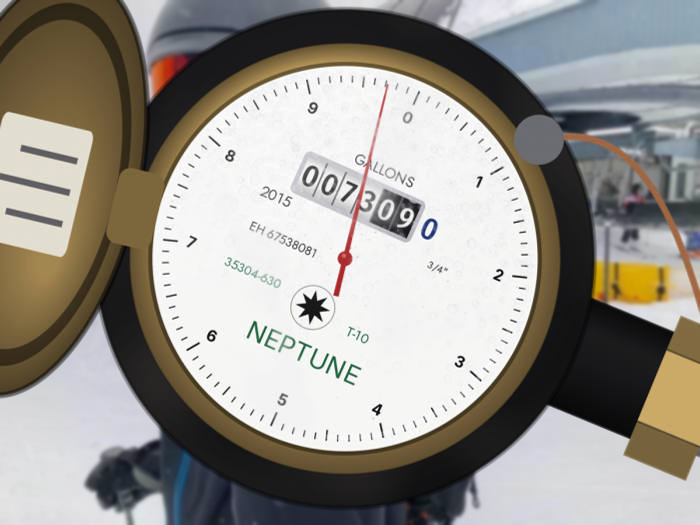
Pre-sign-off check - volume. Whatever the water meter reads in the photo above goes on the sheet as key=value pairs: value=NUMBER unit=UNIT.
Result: value=73089.7 unit=gal
